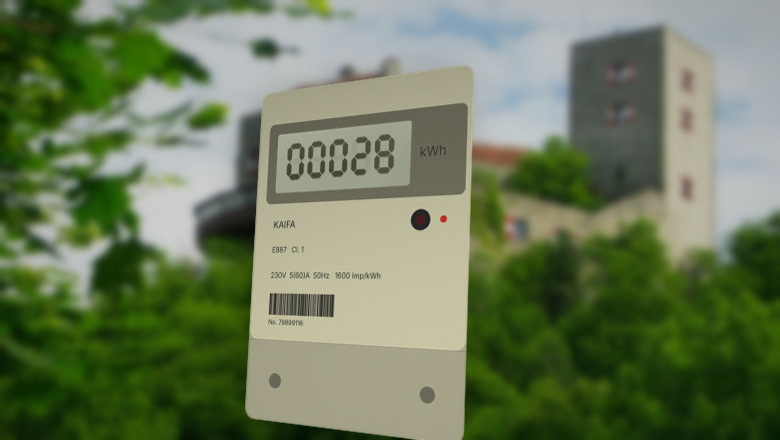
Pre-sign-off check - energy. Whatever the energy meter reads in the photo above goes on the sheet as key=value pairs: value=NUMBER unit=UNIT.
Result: value=28 unit=kWh
